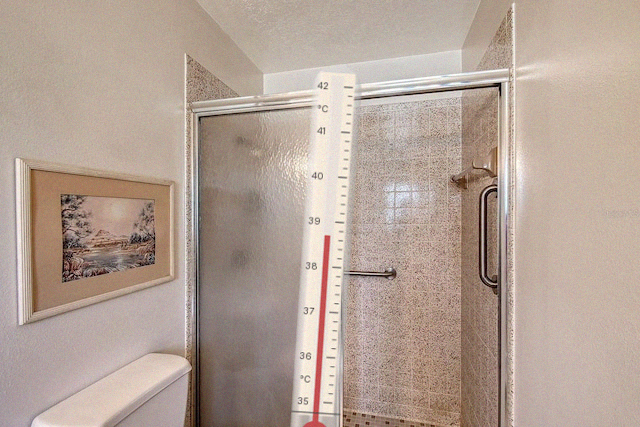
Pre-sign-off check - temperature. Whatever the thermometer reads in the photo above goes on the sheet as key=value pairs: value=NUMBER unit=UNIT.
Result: value=38.7 unit=°C
